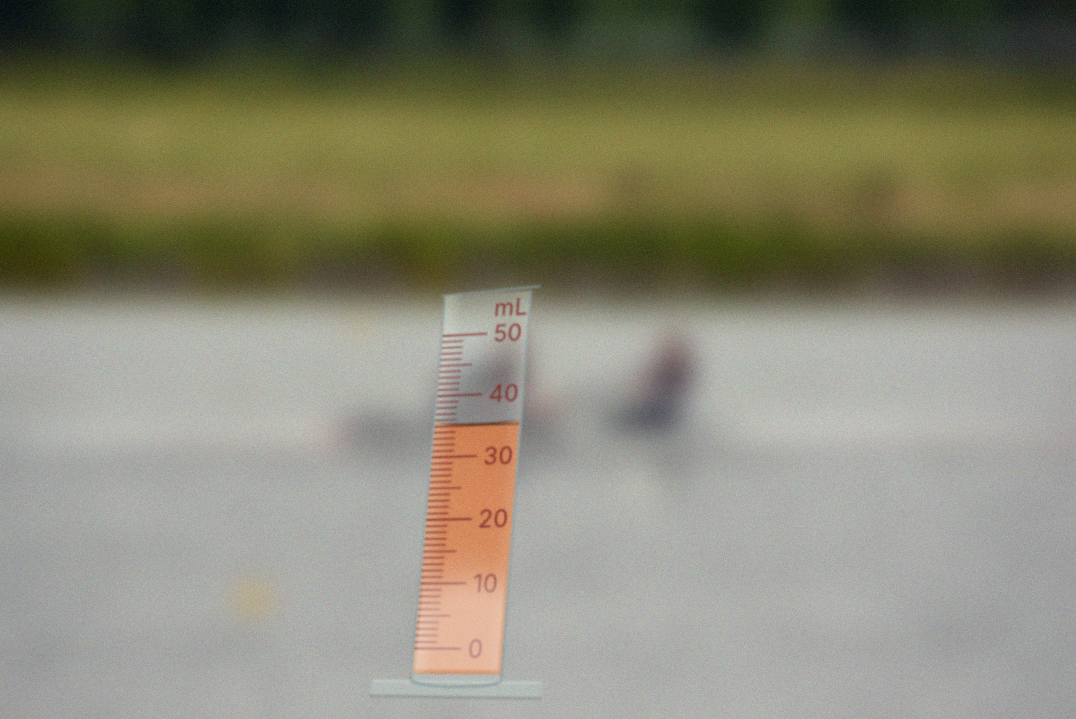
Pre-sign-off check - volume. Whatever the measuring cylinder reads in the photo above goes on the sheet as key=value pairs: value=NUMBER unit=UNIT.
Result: value=35 unit=mL
